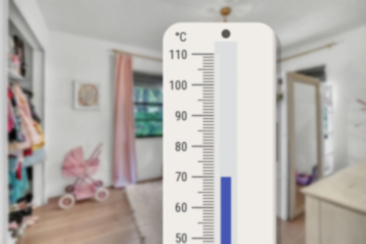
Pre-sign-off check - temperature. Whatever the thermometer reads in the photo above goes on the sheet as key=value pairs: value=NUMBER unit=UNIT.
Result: value=70 unit=°C
